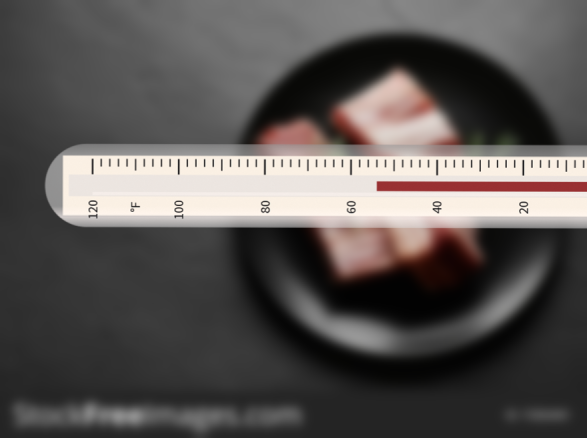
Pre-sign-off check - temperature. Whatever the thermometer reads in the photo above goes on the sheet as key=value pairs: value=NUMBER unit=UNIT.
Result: value=54 unit=°F
